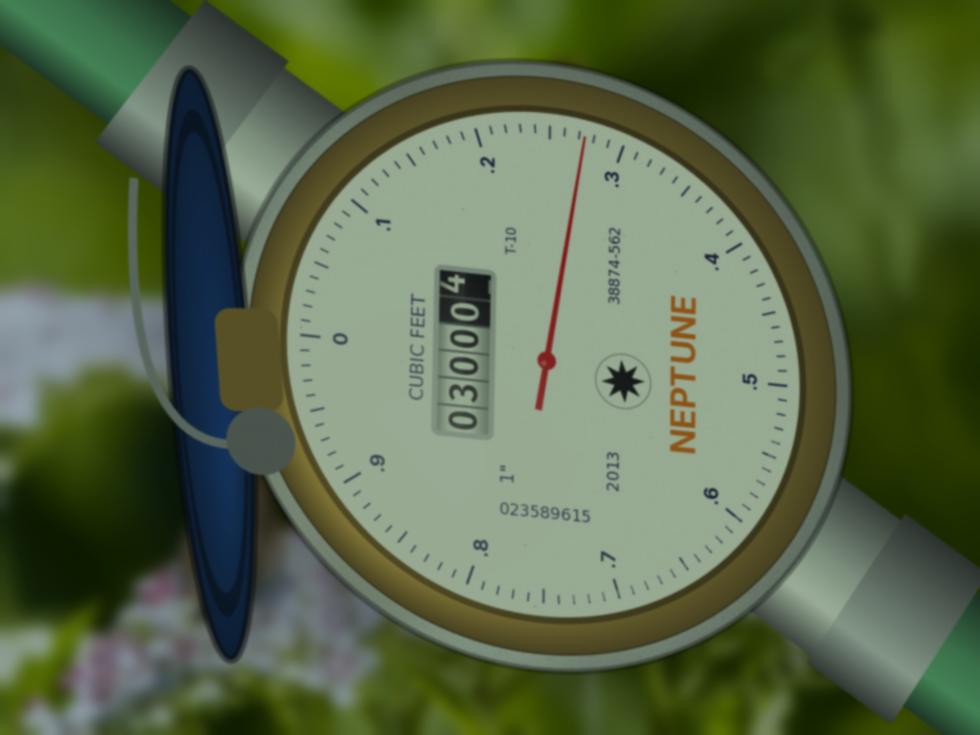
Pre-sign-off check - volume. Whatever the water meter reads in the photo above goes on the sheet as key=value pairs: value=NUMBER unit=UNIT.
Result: value=30004.27 unit=ft³
